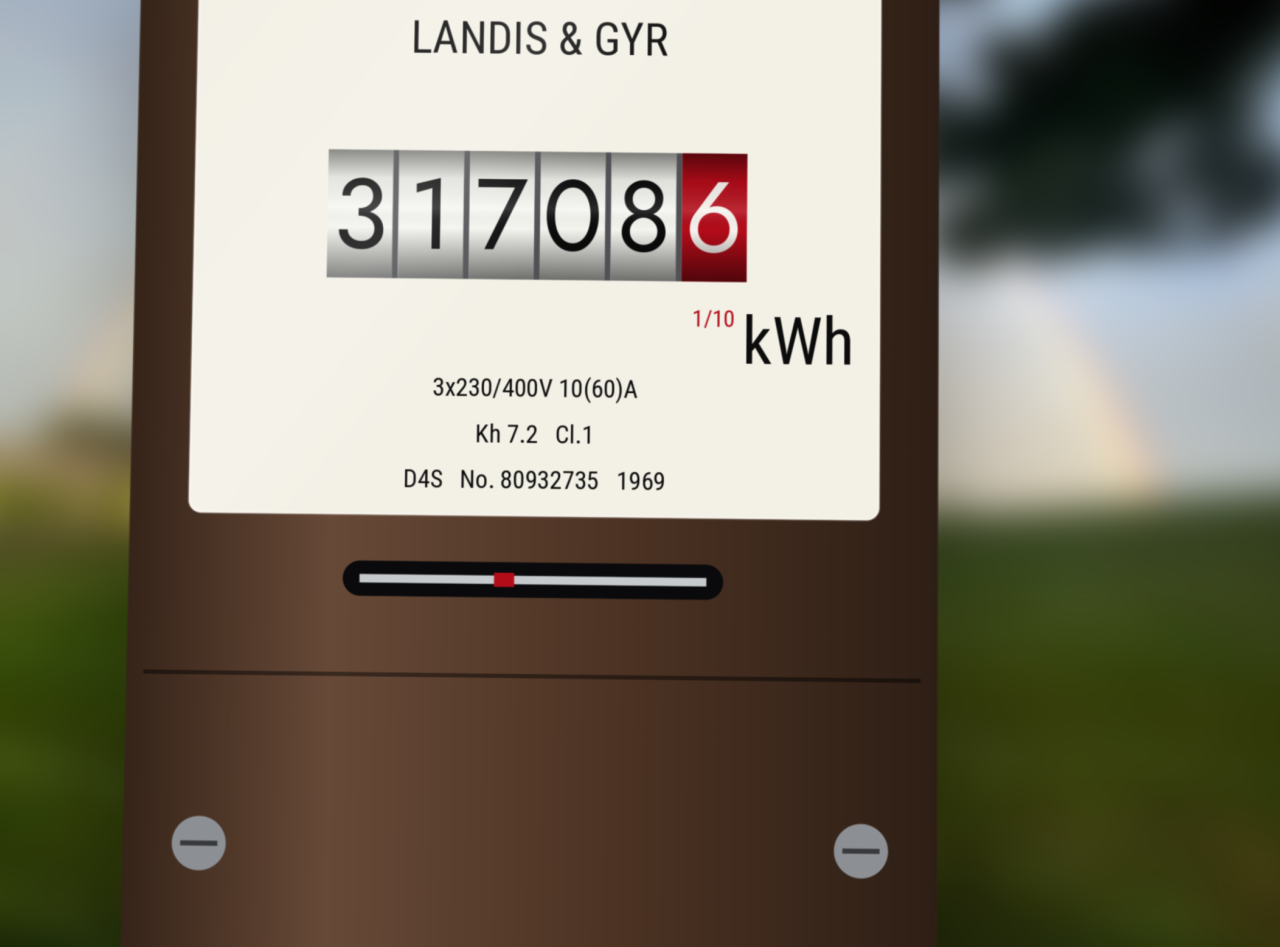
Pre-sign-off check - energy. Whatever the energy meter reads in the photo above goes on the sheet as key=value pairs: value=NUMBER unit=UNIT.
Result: value=31708.6 unit=kWh
